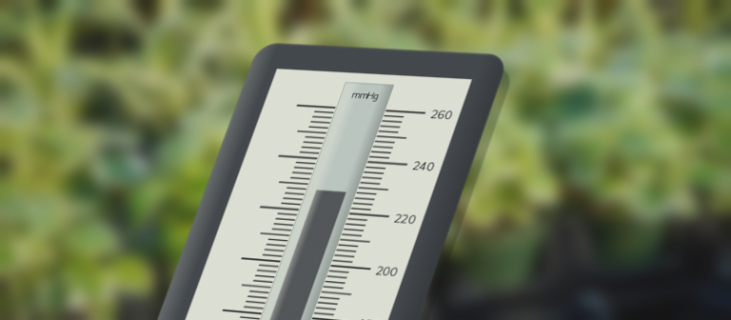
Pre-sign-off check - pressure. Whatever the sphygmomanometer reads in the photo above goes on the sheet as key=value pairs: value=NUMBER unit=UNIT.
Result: value=228 unit=mmHg
